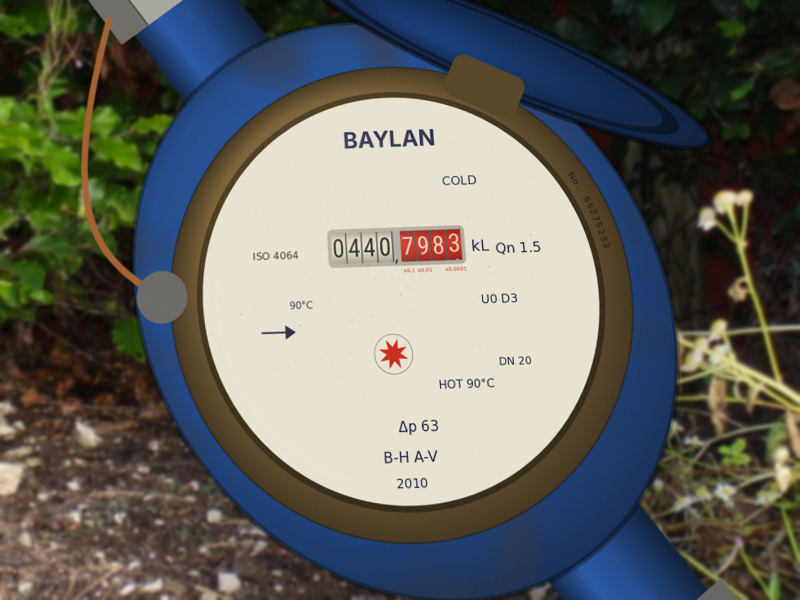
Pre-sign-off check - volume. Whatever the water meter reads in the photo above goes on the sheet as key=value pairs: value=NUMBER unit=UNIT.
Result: value=440.7983 unit=kL
